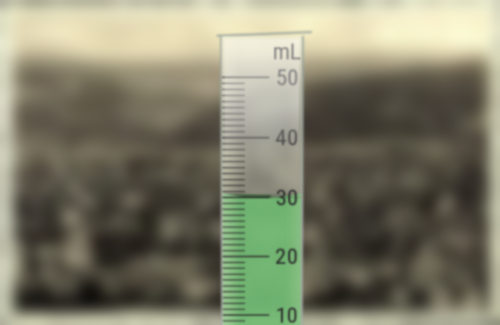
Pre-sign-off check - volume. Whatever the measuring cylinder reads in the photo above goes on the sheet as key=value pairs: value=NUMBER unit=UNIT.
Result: value=30 unit=mL
